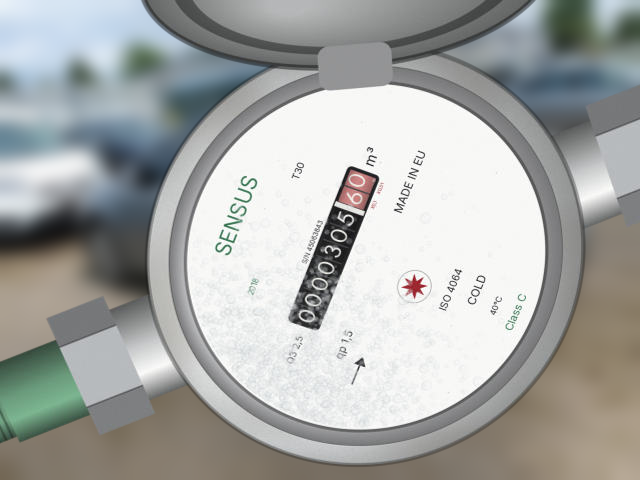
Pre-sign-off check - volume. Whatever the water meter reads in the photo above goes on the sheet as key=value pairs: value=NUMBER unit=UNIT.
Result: value=305.60 unit=m³
